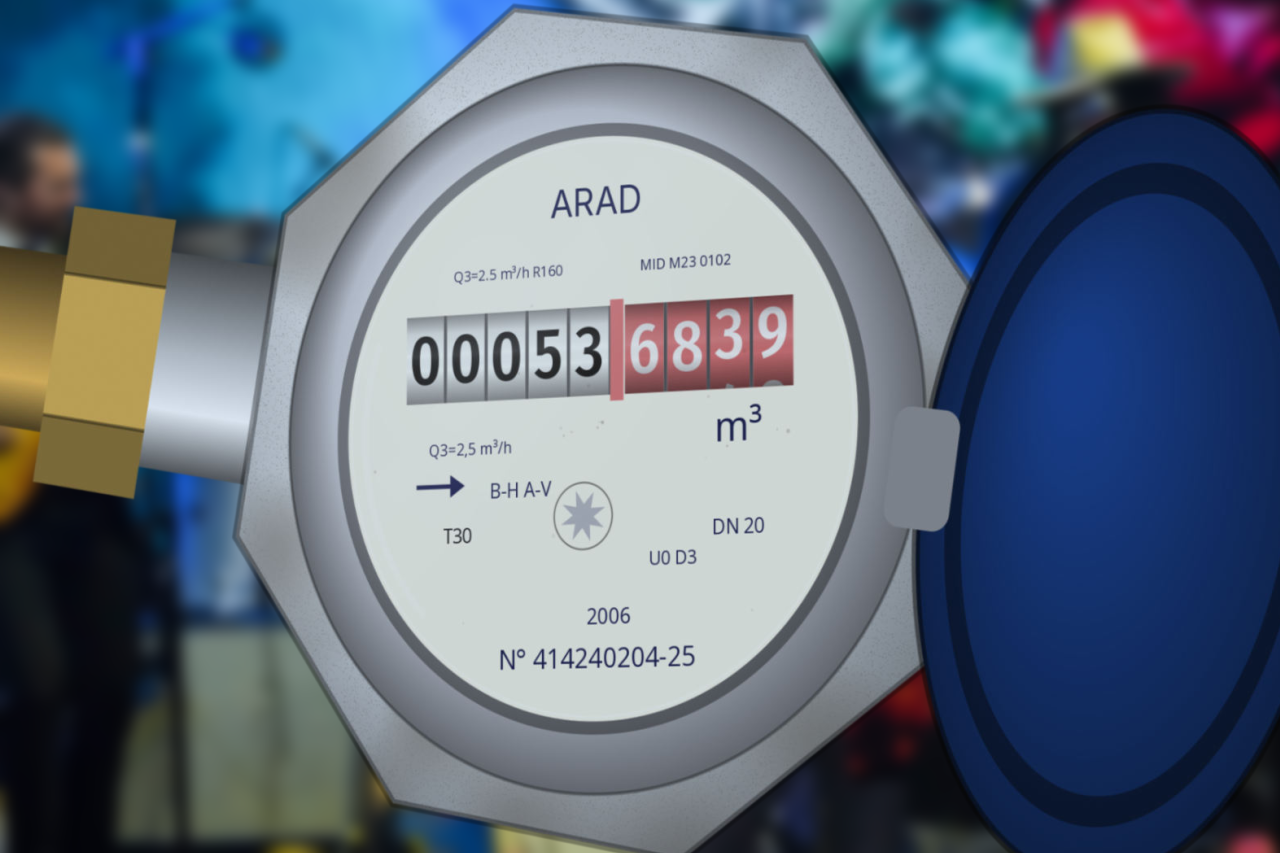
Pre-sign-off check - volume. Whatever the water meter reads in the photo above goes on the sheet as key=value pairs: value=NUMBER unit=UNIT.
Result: value=53.6839 unit=m³
